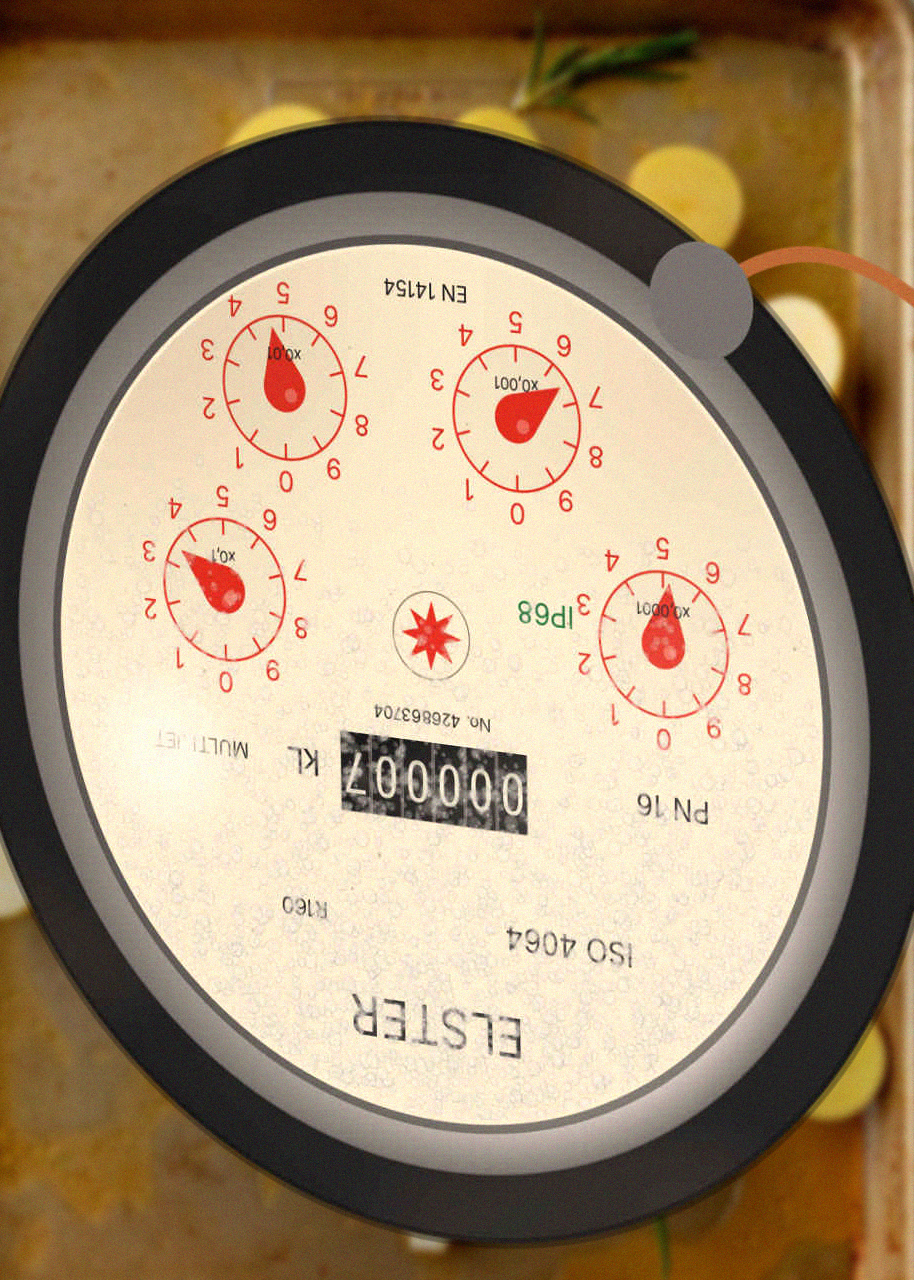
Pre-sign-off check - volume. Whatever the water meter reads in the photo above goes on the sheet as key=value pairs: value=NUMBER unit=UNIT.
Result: value=7.3465 unit=kL
